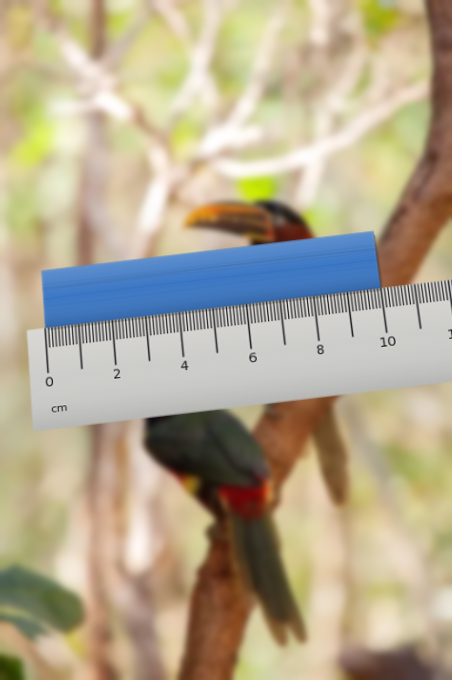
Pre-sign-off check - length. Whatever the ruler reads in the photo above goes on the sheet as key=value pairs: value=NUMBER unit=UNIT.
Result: value=10 unit=cm
